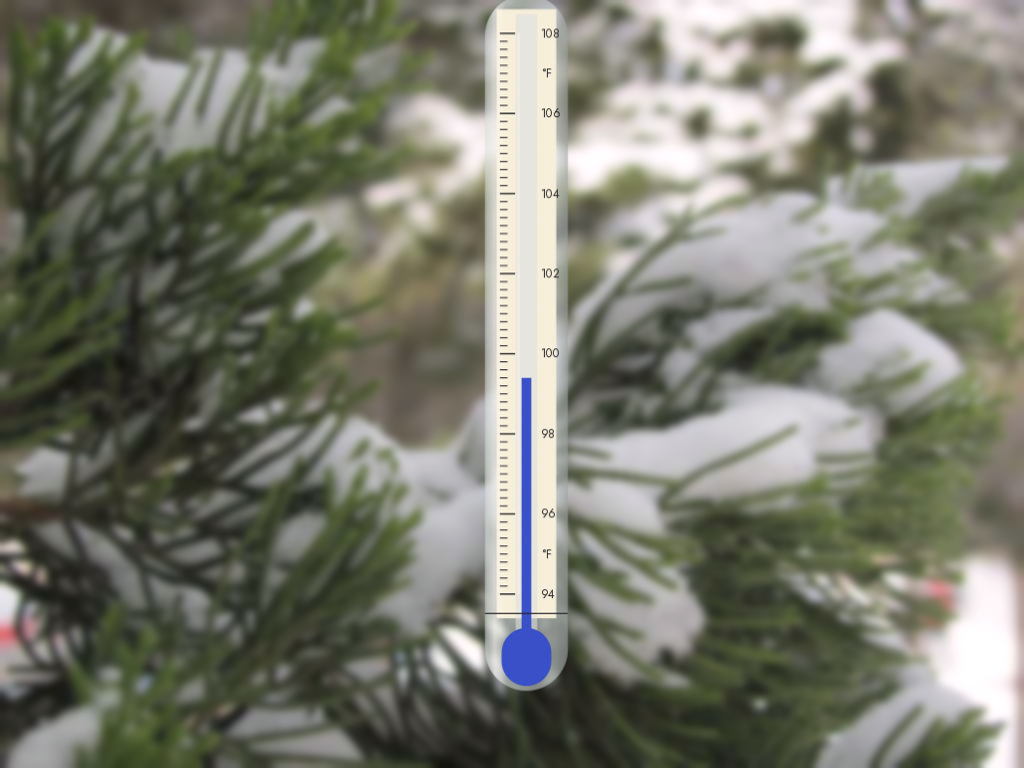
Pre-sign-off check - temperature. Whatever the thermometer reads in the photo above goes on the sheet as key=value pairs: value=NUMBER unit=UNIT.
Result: value=99.4 unit=°F
